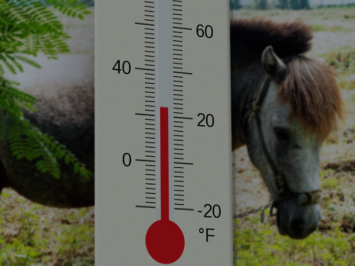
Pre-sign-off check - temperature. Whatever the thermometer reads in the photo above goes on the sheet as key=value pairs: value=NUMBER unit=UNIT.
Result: value=24 unit=°F
